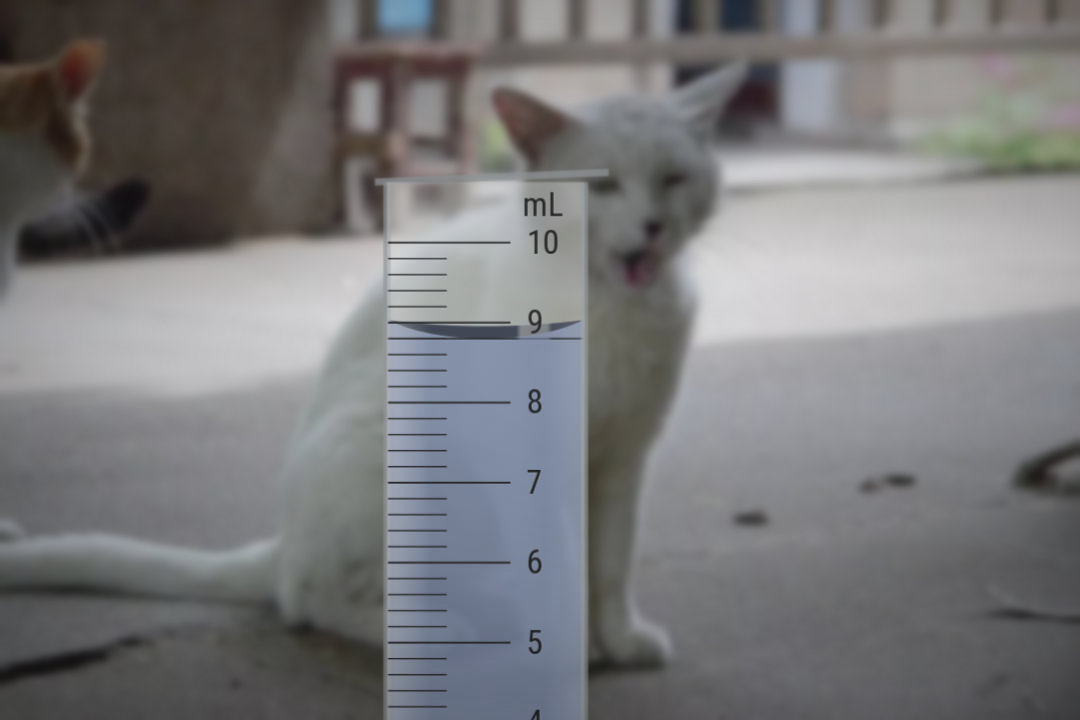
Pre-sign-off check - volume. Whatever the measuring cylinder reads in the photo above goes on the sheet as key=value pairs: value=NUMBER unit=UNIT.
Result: value=8.8 unit=mL
